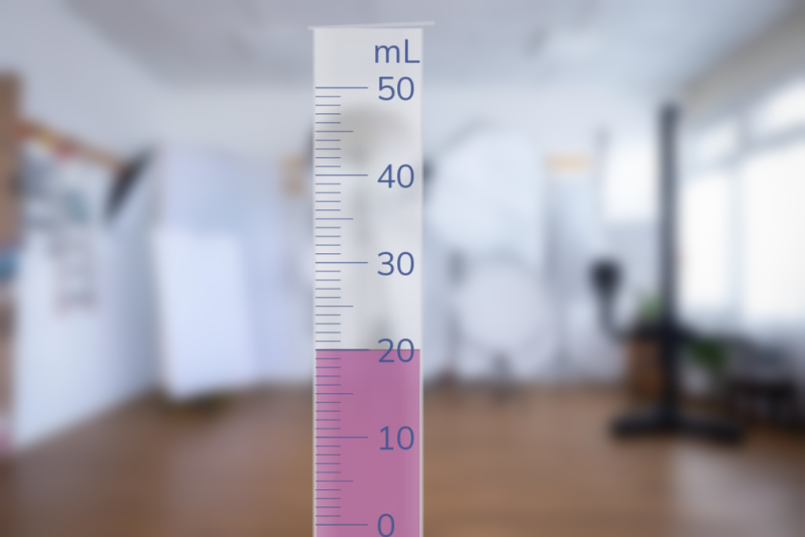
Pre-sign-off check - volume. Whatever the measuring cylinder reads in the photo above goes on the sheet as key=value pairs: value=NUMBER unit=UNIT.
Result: value=20 unit=mL
